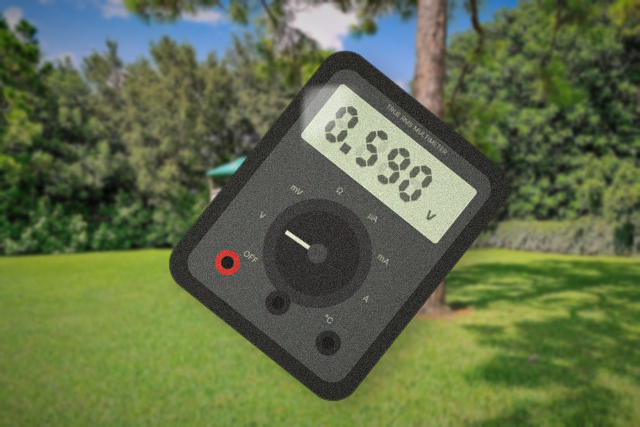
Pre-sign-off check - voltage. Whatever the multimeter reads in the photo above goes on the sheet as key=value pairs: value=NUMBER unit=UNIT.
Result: value=0.590 unit=V
